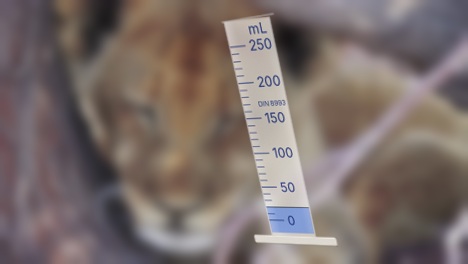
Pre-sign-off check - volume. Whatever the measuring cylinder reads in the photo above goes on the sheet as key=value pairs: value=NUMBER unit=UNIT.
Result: value=20 unit=mL
